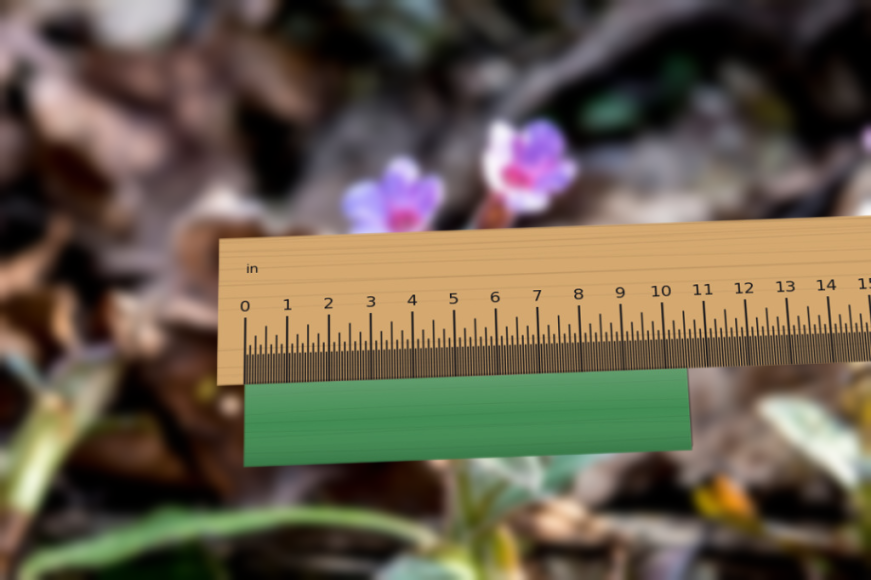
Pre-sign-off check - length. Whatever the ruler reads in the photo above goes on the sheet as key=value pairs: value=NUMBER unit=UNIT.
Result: value=10.5 unit=in
